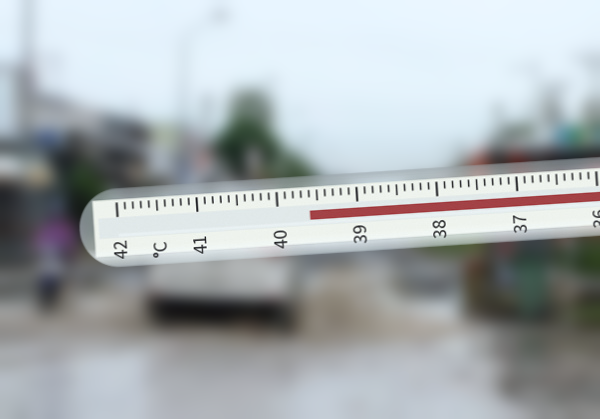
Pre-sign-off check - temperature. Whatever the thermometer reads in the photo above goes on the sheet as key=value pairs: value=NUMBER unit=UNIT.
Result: value=39.6 unit=°C
